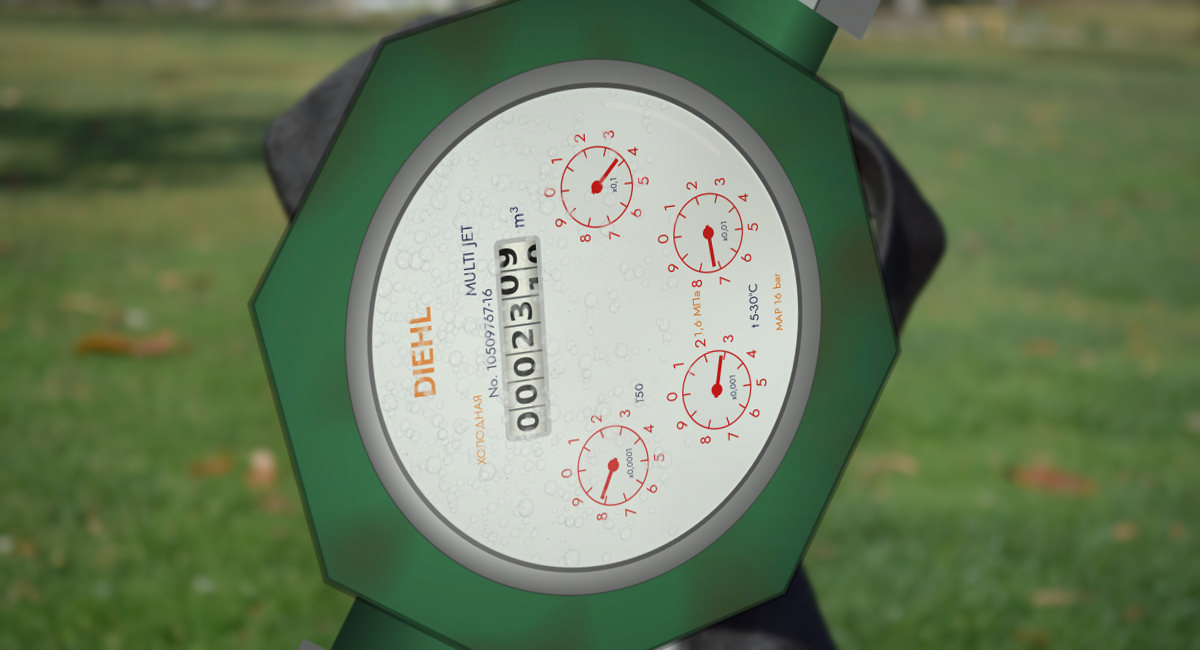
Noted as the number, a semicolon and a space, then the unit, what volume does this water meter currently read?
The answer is 2309.3728; m³
